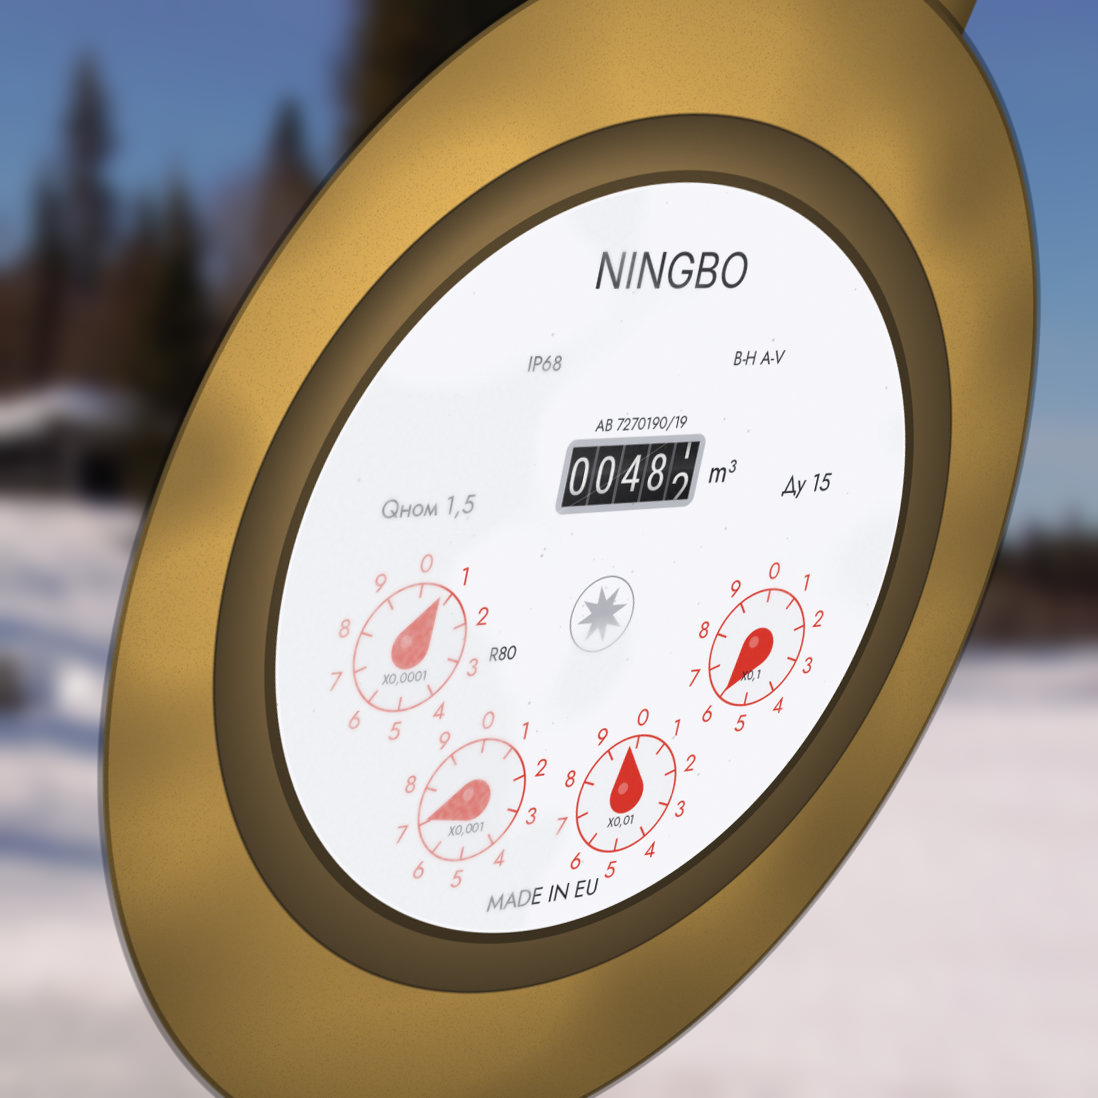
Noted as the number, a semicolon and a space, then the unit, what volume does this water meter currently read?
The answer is 481.5970; m³
